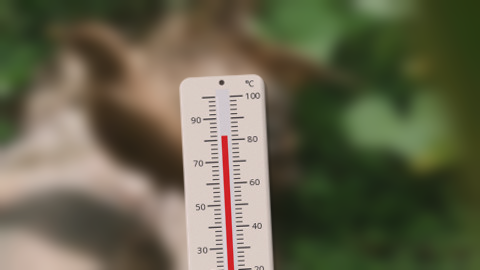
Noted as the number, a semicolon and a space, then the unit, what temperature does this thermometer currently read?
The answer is 82; °C
